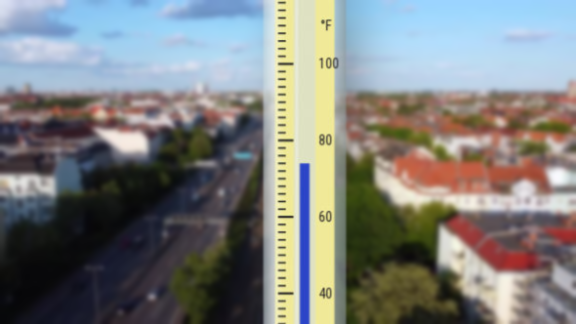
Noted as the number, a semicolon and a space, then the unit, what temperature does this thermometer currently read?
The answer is 74; °F
